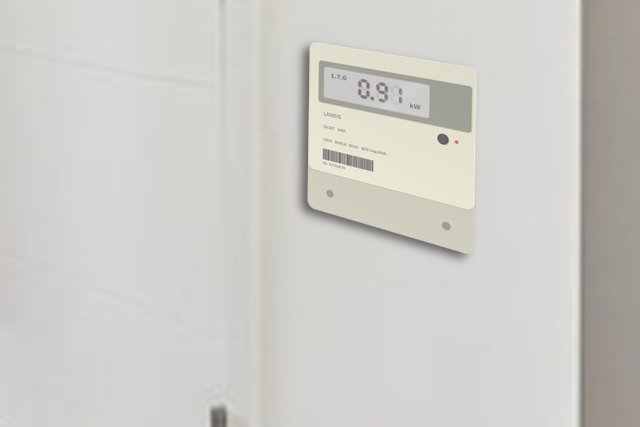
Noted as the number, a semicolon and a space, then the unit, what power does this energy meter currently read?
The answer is 0.91; kW
